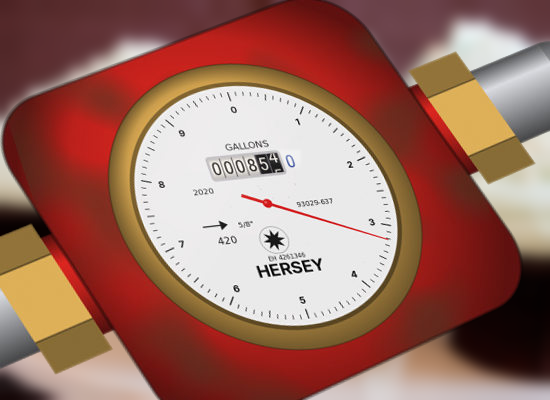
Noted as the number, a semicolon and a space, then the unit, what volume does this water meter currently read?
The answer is 8543.2; gal
